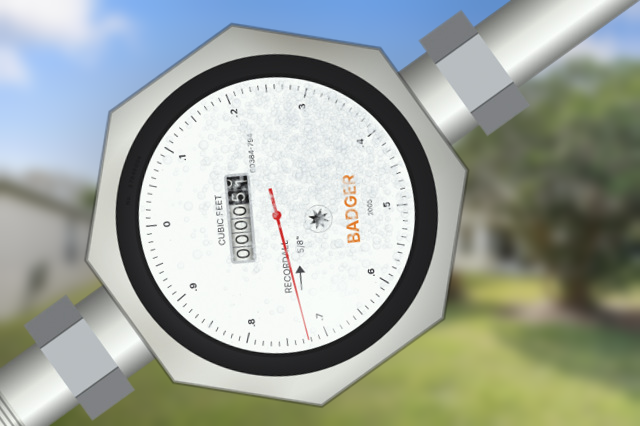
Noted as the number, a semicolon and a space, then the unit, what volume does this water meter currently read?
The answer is 50.72; ft³
